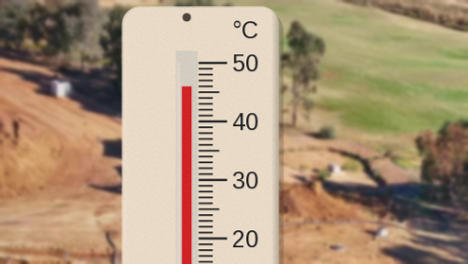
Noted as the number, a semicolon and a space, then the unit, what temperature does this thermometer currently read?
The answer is 46; °C
